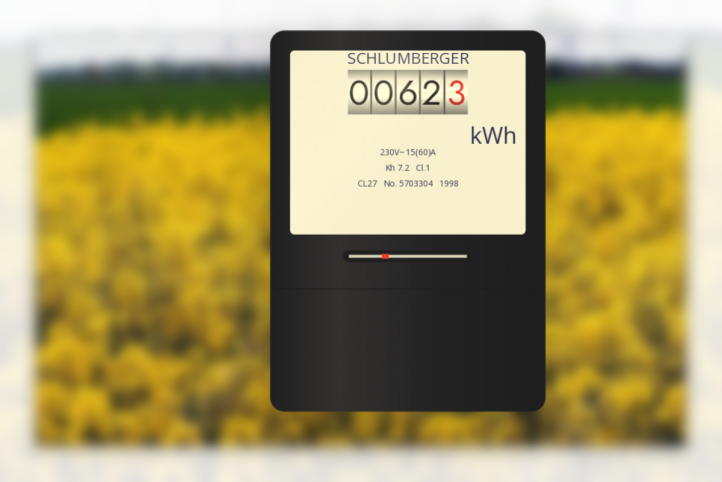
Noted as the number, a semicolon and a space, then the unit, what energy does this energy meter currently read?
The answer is 62.3; kWh
